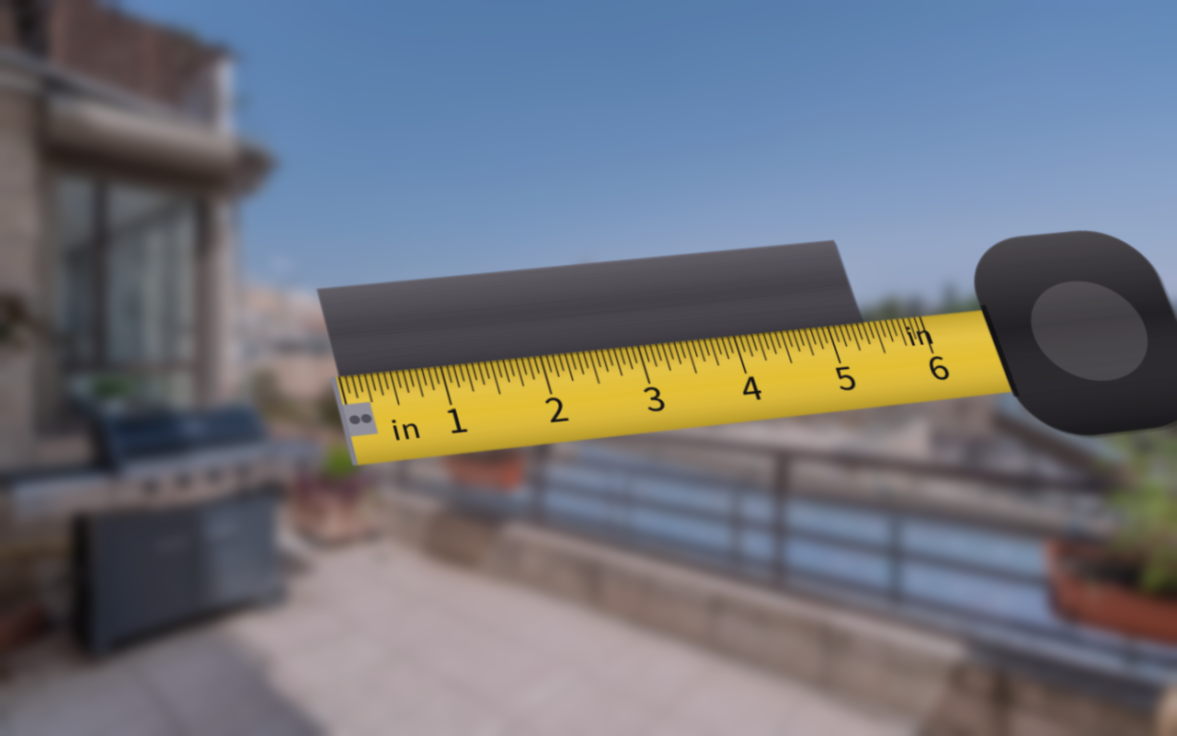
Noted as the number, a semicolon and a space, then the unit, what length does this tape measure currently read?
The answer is 5.375; in
